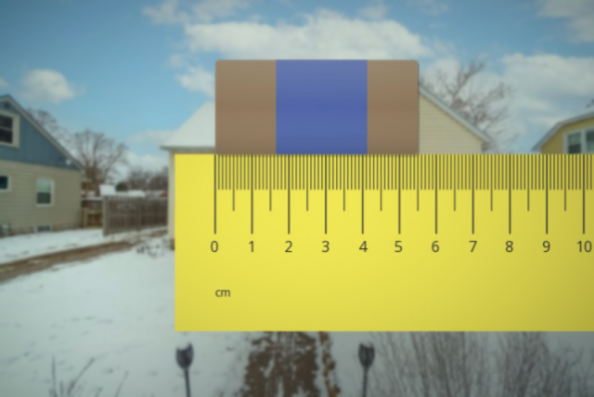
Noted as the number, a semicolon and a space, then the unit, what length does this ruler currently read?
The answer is 5.5; cm
